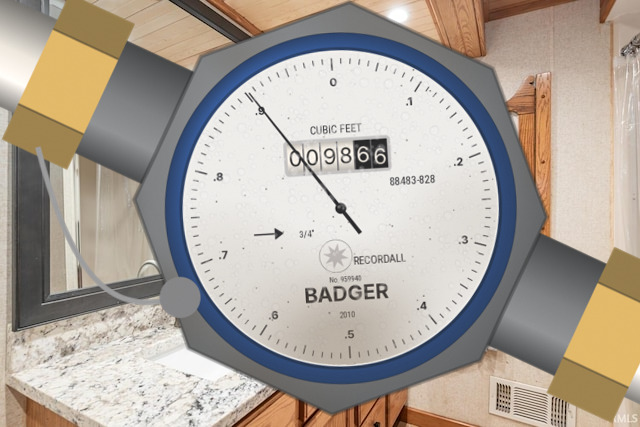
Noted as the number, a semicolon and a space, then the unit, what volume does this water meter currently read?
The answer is 9865.90; ft³
